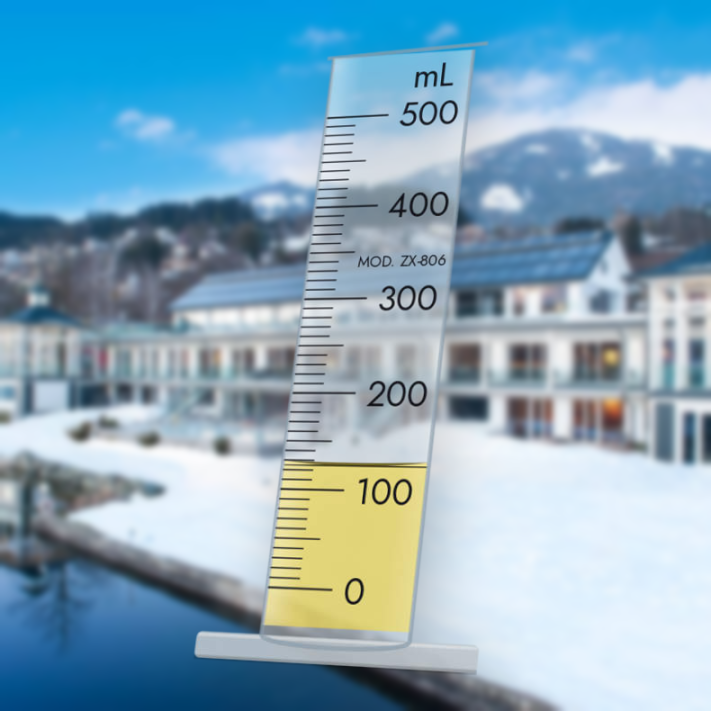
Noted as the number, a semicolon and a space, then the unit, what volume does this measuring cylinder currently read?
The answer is 125; mL
